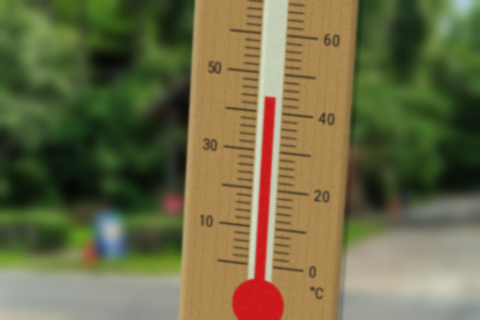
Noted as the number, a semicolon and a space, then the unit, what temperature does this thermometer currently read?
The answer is 44; °C
